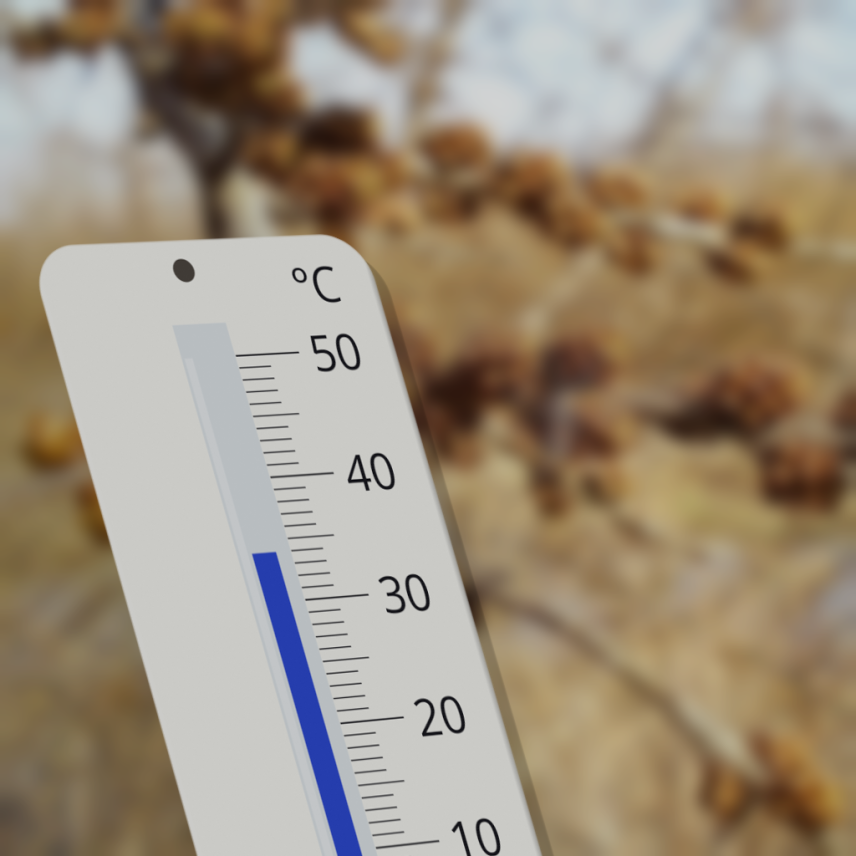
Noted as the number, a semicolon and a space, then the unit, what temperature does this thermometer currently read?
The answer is 34; °C
